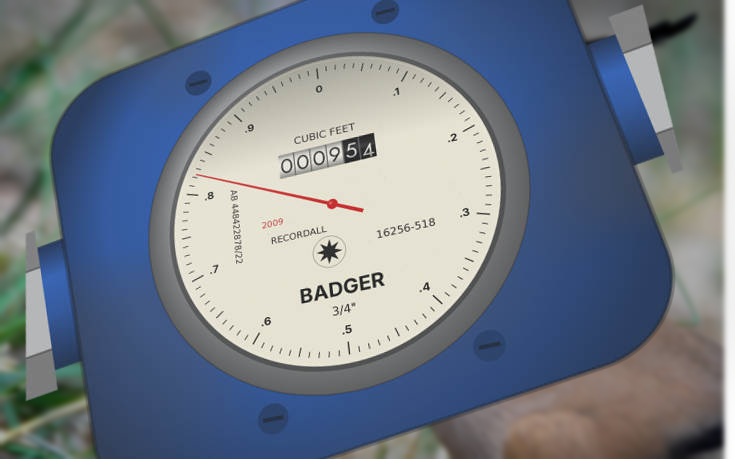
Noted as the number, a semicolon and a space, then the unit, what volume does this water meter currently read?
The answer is 953.82; ft³
